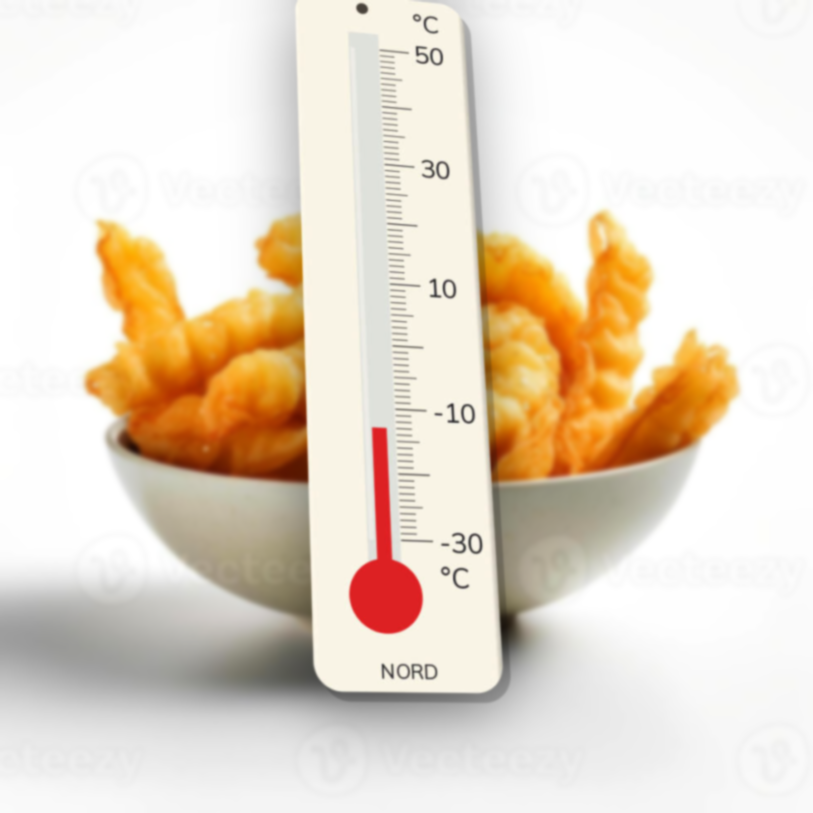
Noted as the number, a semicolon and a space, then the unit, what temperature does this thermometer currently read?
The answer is -13; °C
